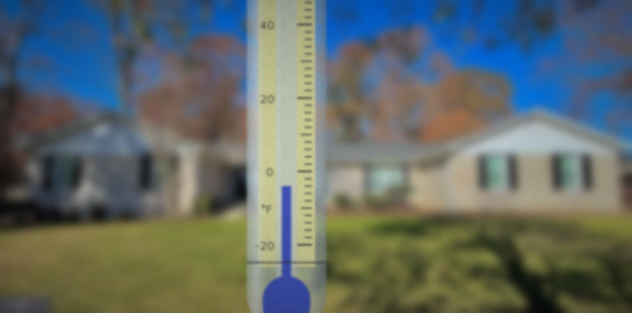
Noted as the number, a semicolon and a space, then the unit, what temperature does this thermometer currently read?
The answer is -4; °F
